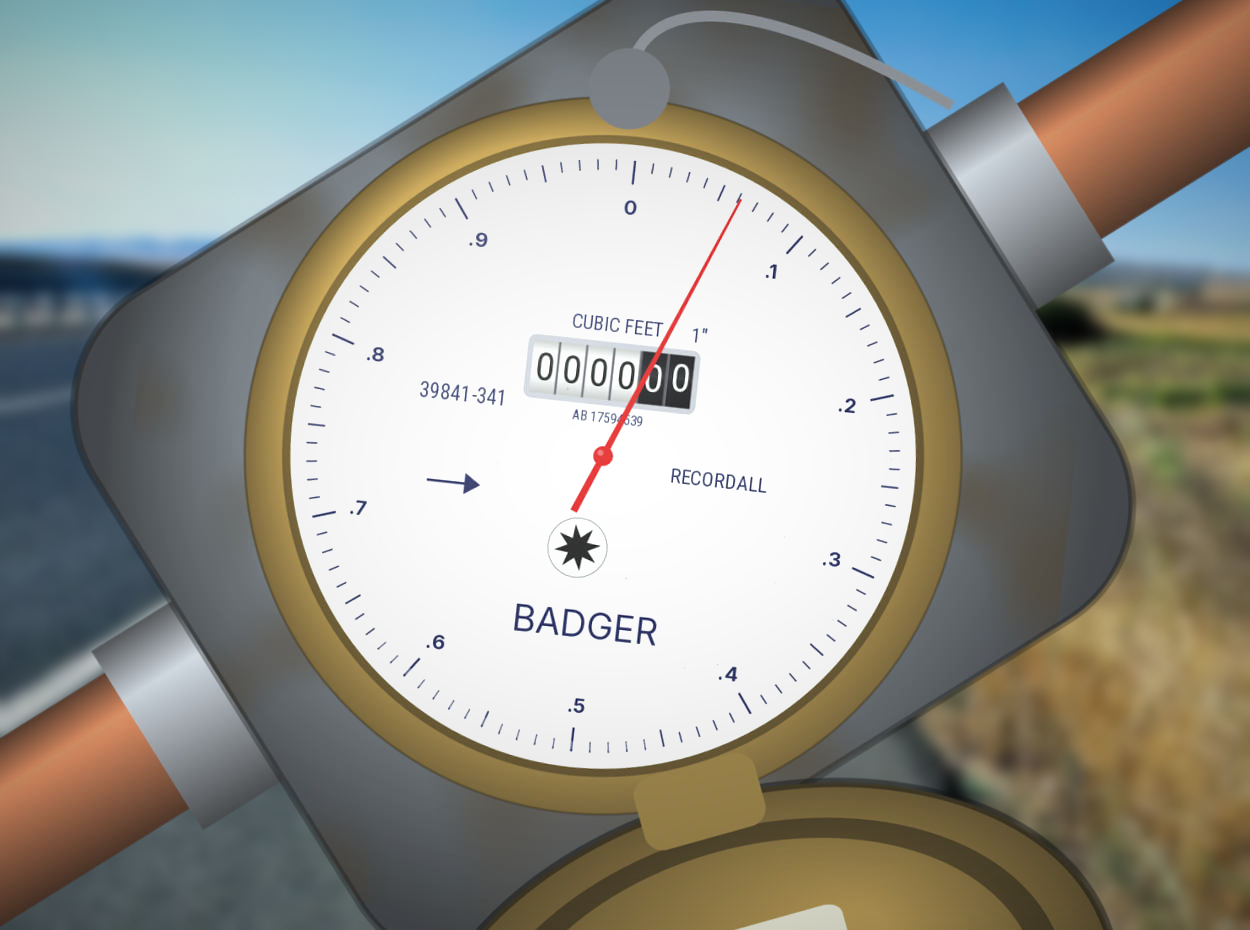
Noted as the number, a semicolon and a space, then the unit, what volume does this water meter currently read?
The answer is 0.06; ft³
